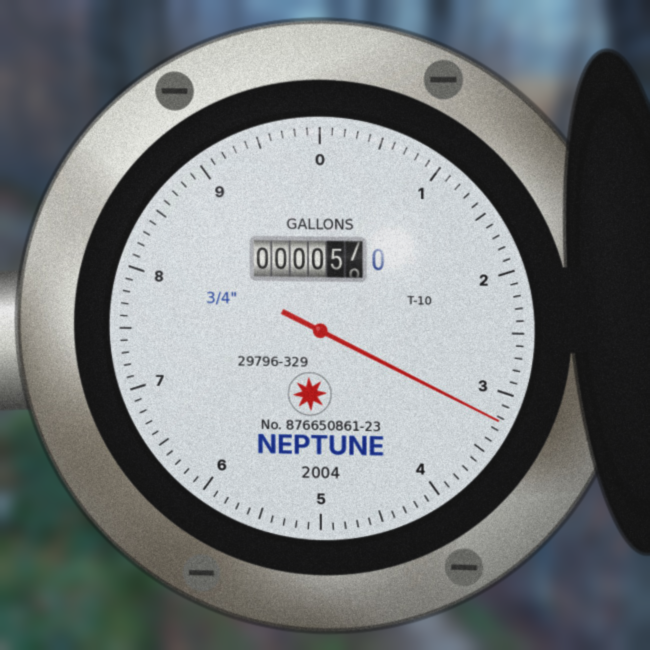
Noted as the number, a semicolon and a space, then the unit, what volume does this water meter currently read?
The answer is 573.2; gal
